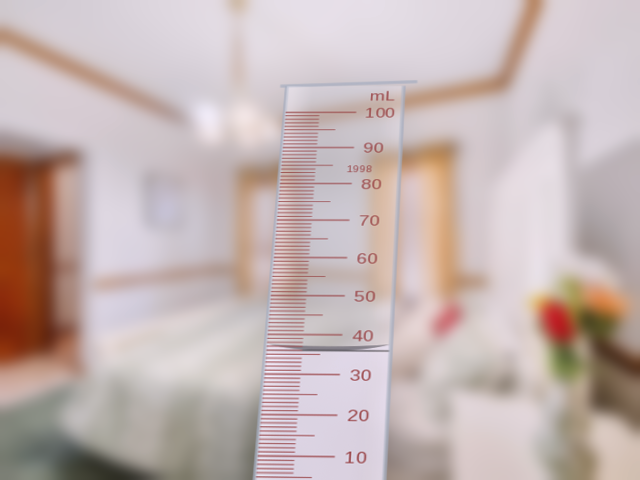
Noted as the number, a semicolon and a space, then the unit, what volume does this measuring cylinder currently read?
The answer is 36; mL
